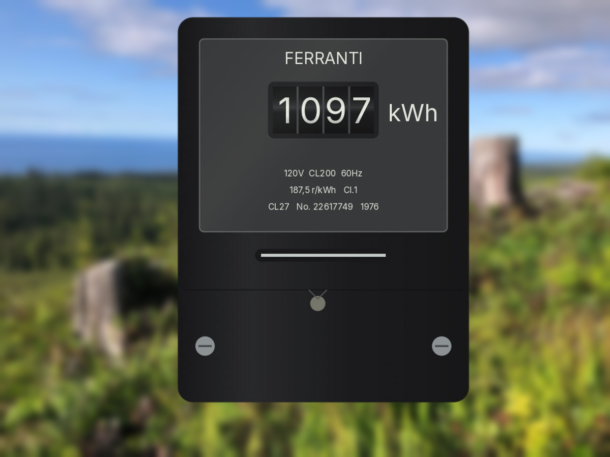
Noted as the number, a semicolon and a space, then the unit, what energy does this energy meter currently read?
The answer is 1097; kWh
